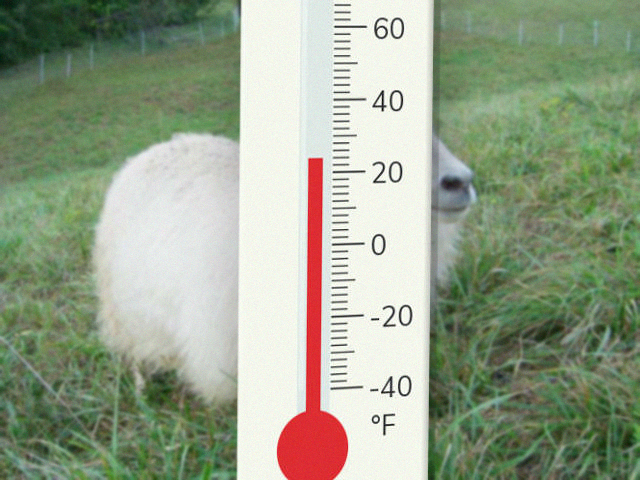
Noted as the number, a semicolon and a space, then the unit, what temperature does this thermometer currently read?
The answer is 24; °F
